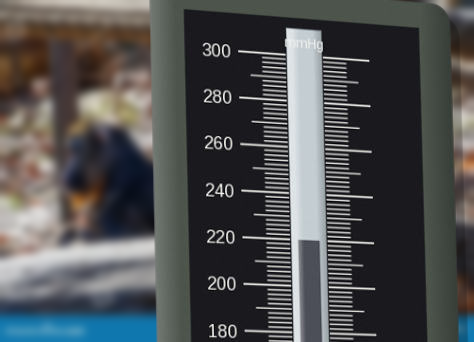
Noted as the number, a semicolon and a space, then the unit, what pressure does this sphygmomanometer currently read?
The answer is 220; mmHg
